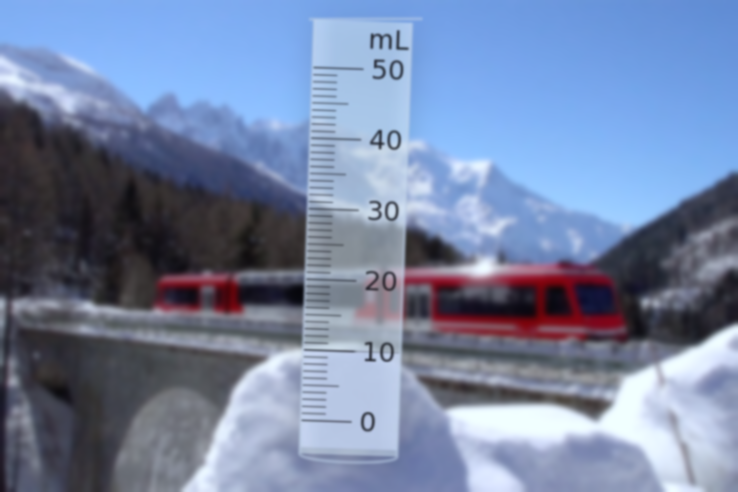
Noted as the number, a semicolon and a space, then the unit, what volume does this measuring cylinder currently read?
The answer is 10; mL
